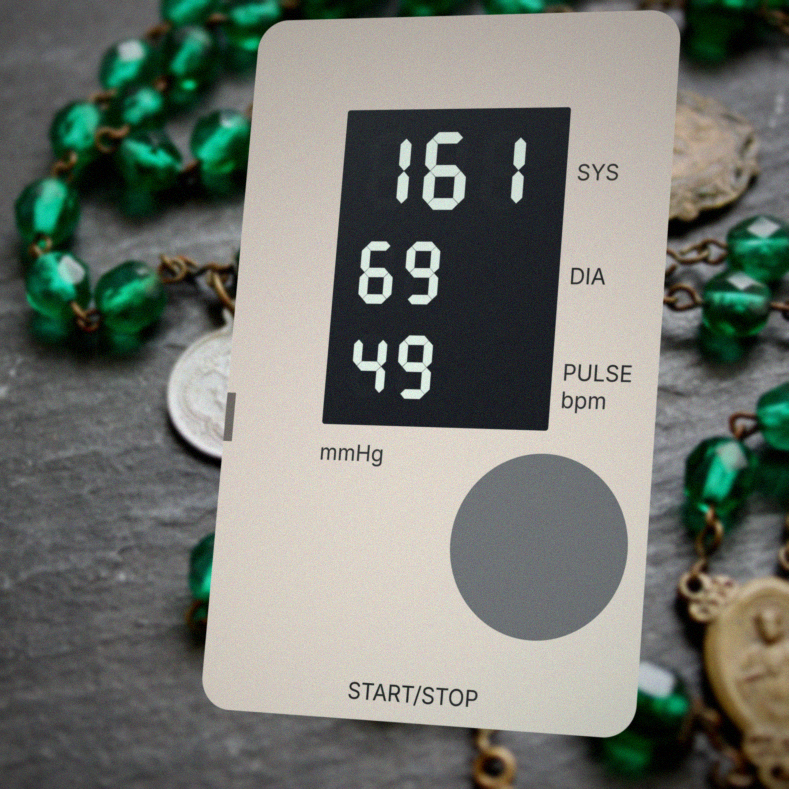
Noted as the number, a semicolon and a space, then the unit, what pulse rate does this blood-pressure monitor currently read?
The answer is 49; bpm
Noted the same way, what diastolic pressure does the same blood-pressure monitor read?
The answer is 69; mmHg
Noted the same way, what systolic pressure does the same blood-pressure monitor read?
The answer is 161; mmHg
